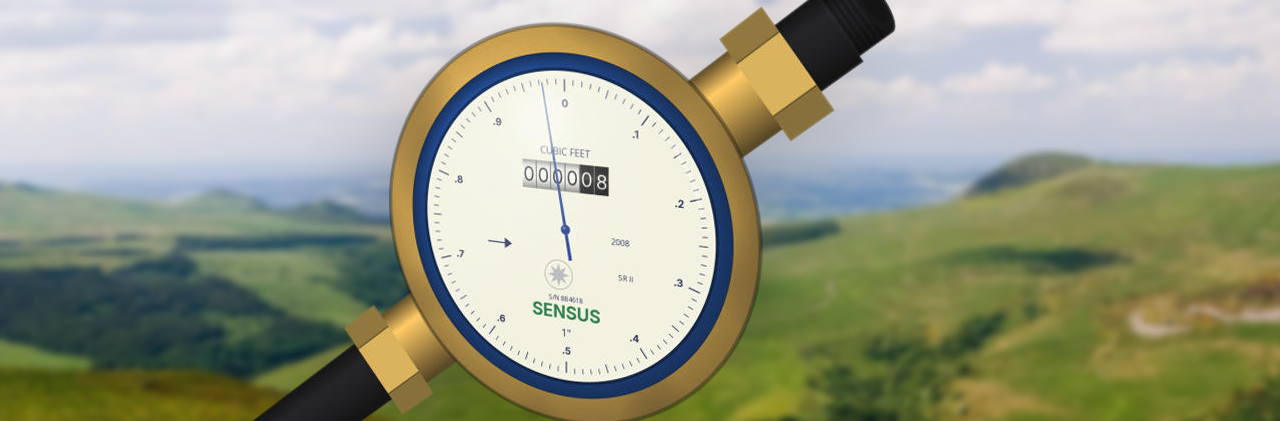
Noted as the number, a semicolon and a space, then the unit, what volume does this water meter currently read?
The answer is 7.97; ft³
